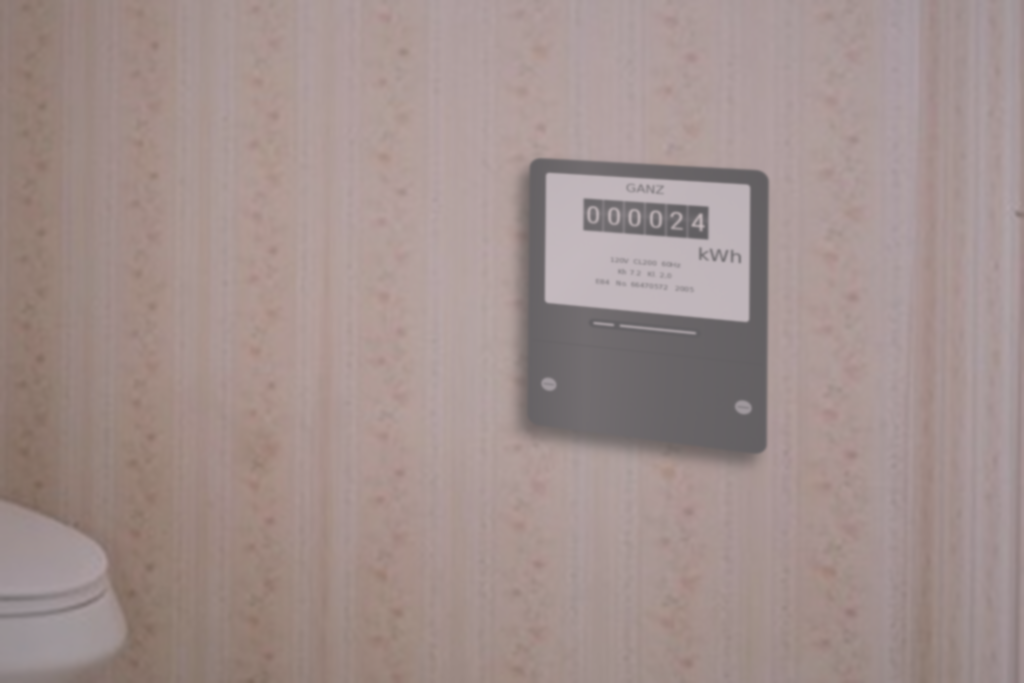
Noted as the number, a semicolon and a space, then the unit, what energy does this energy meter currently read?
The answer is 24; kWh
